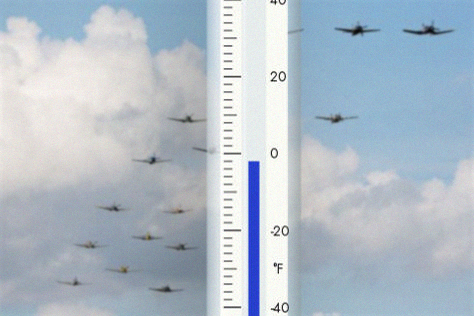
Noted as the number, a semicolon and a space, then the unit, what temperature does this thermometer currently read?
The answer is -2; °F
